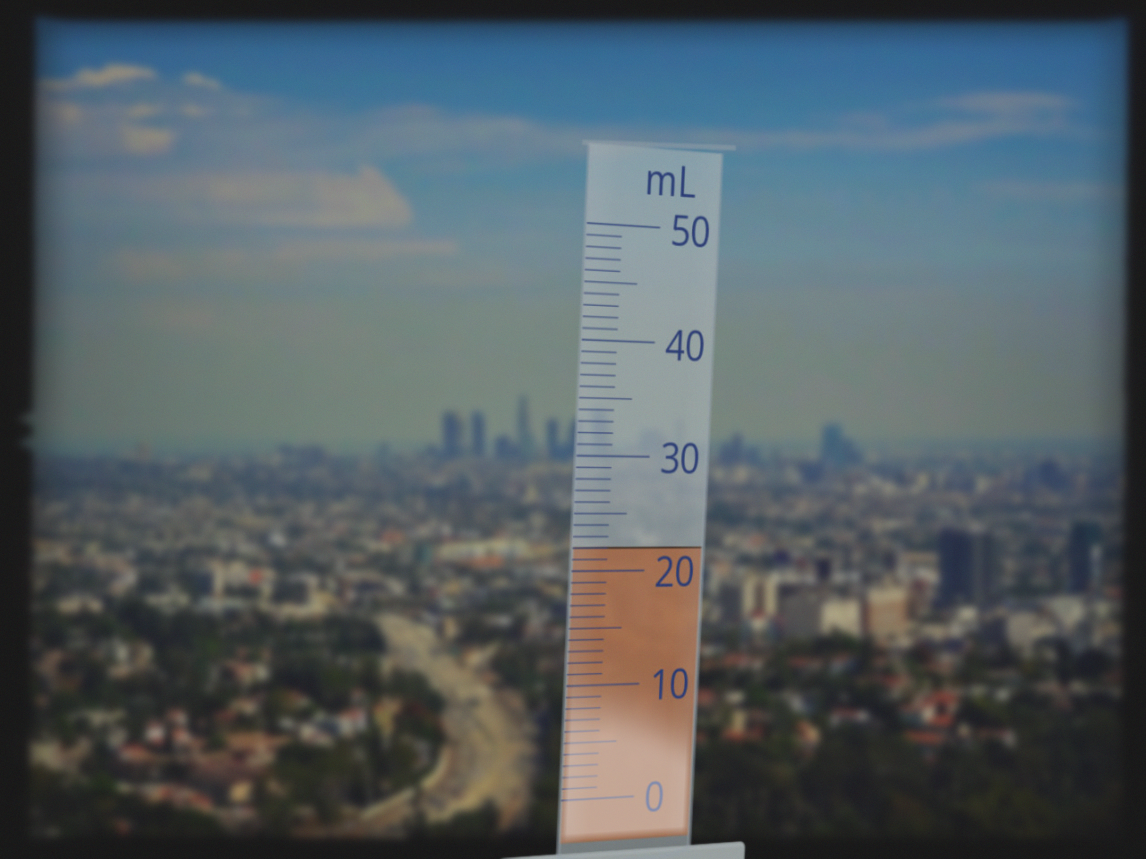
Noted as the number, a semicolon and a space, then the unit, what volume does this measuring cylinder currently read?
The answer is 22; mL
